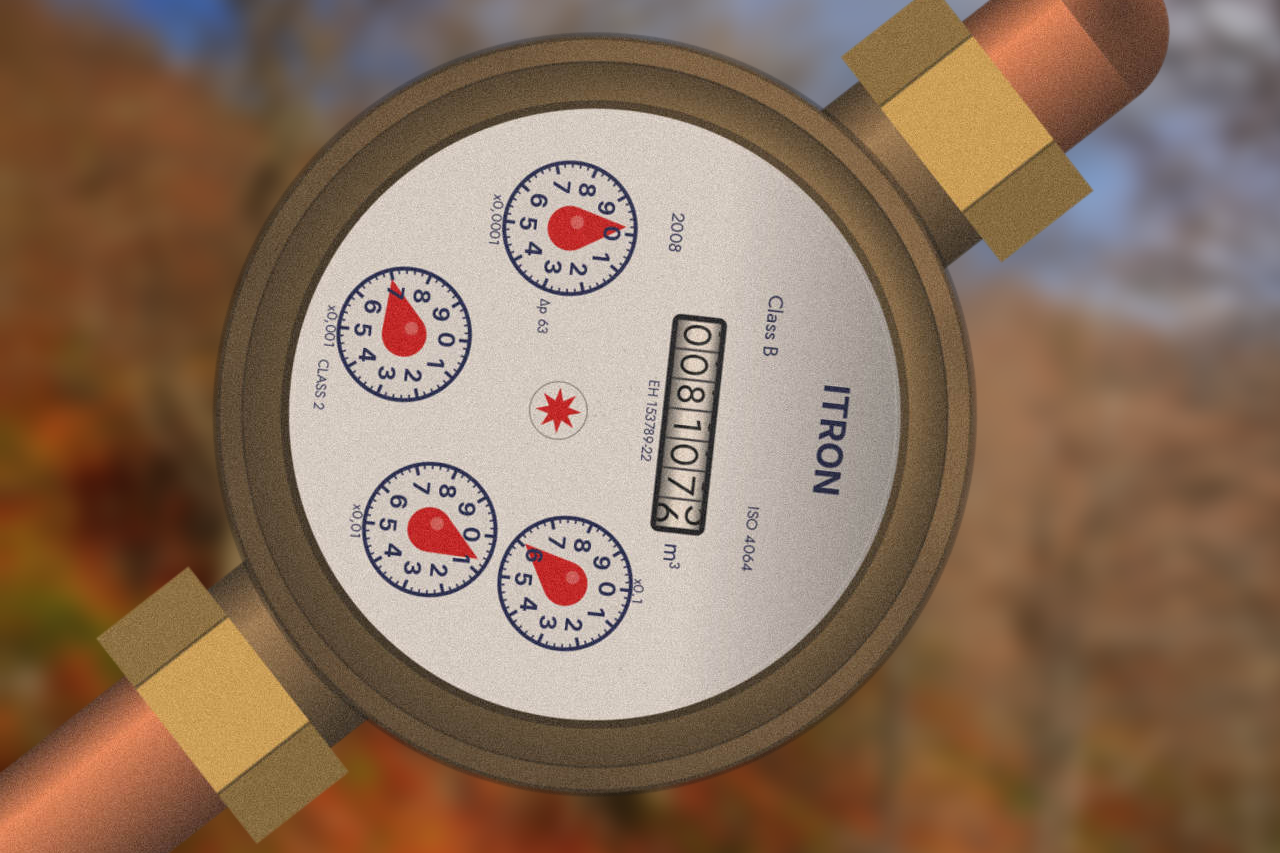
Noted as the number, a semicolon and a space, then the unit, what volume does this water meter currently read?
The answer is 81075.6069; m³
